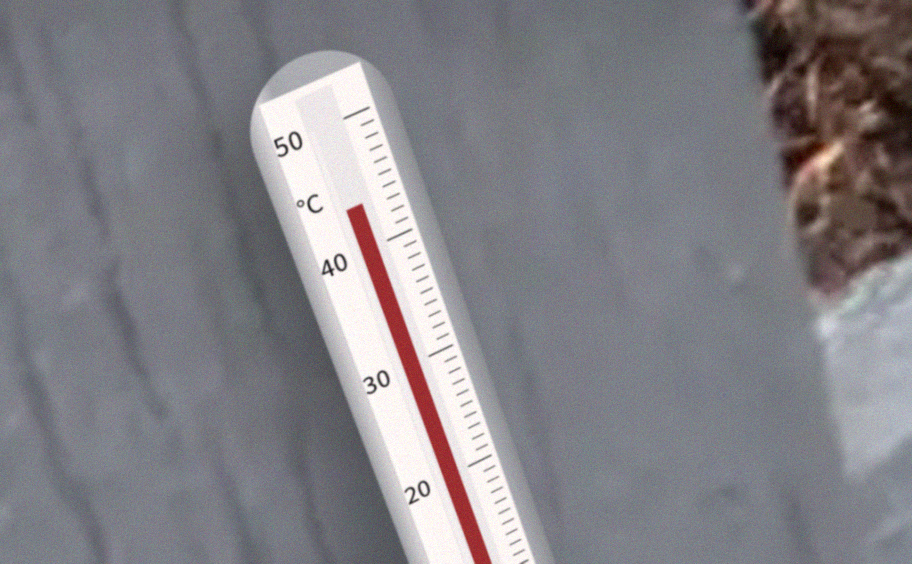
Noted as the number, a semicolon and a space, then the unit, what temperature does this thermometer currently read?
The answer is 43.5; °C
